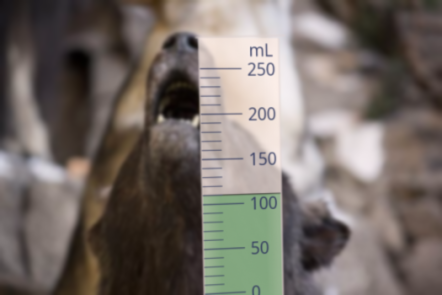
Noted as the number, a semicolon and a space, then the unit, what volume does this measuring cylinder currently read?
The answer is 110; mL
